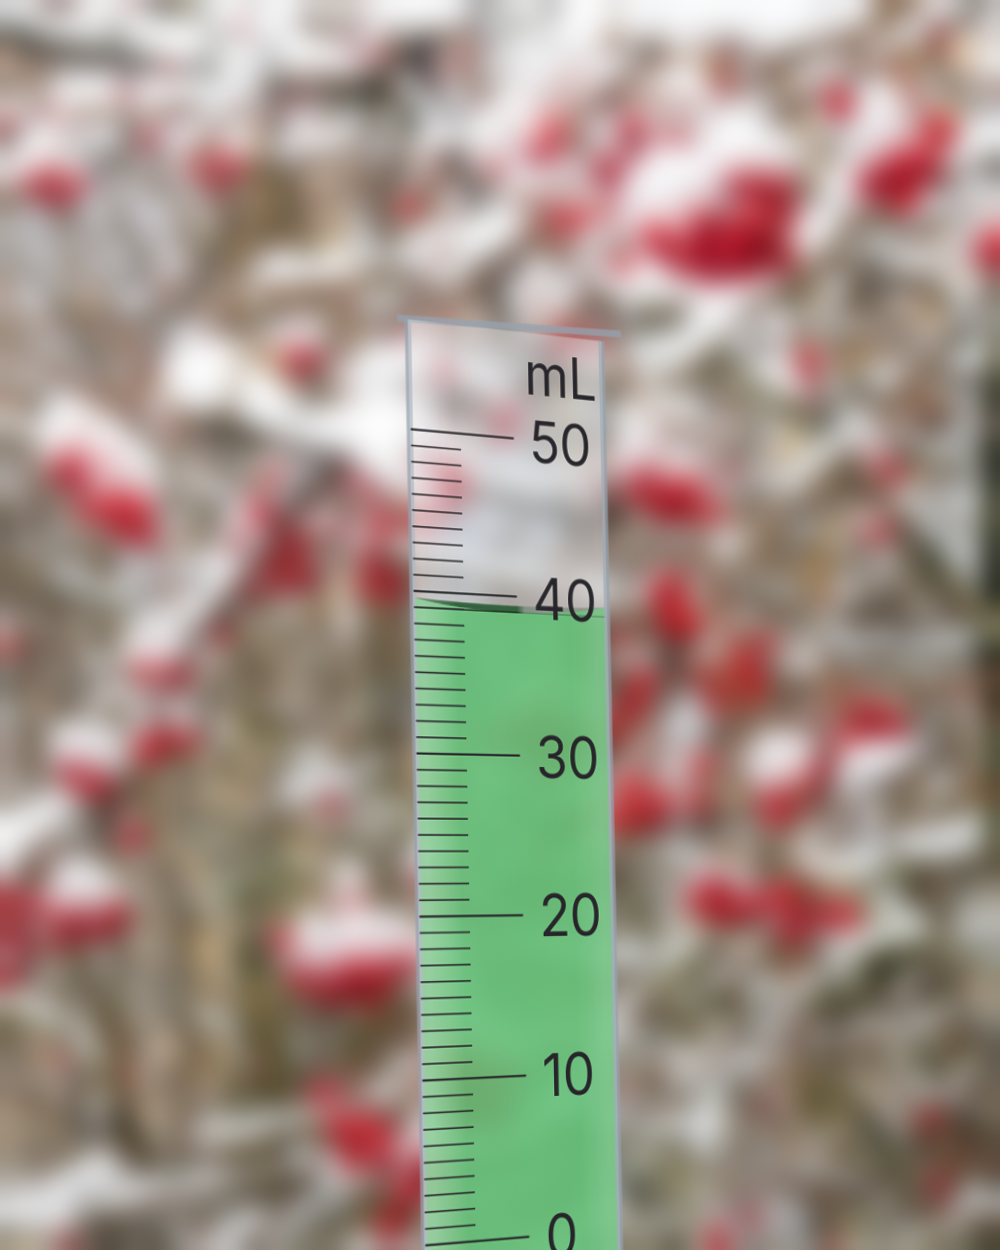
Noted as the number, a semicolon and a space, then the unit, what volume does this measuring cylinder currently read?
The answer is 39; mL
